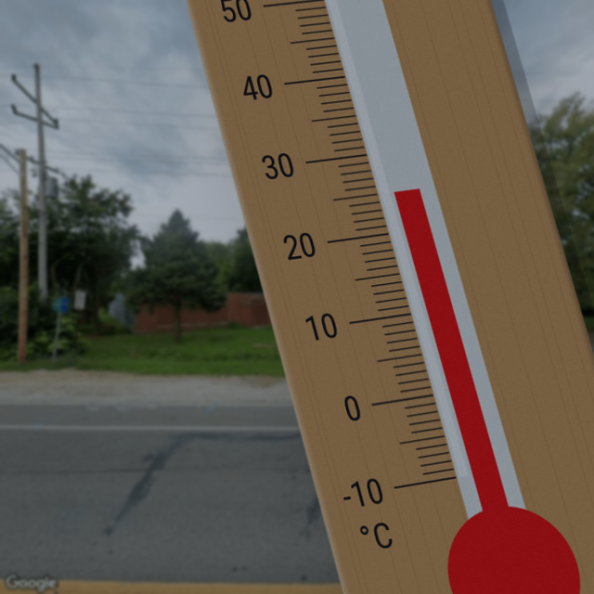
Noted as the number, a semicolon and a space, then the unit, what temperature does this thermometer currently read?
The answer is 25; °C
